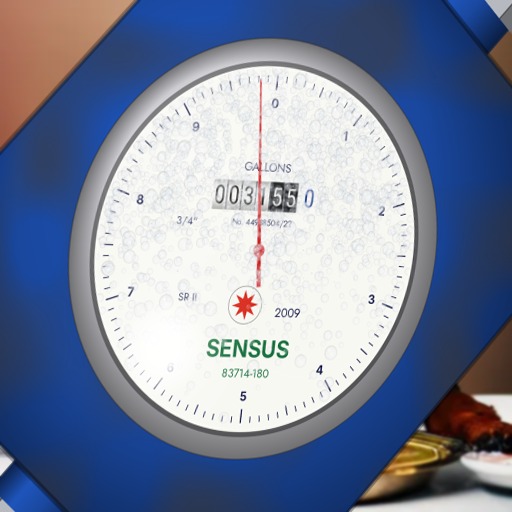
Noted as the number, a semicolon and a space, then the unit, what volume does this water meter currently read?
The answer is 31549.8; gal
